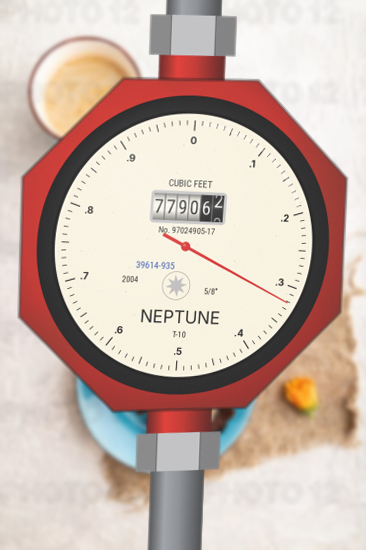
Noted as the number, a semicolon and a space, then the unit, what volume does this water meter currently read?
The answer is 779062.32; ft³
